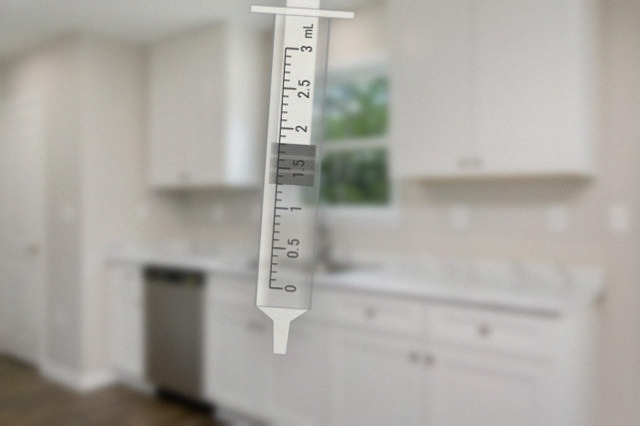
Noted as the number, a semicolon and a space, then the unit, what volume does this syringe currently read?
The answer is 1.3; mL
